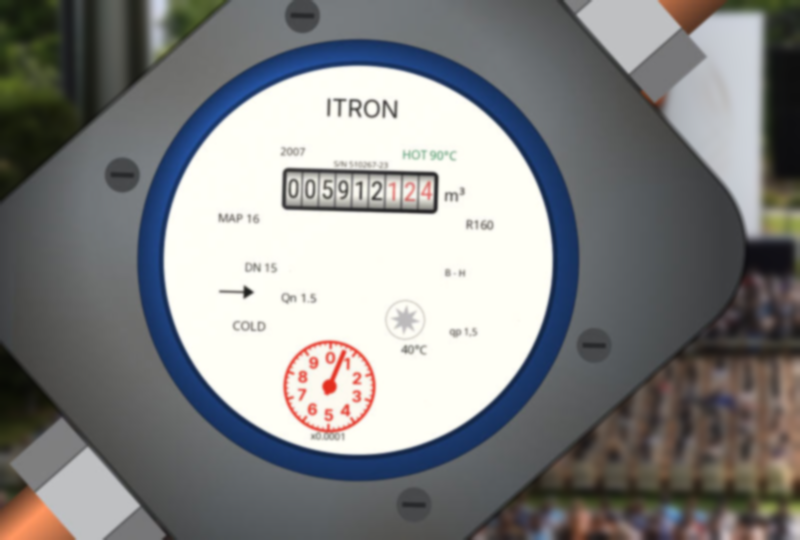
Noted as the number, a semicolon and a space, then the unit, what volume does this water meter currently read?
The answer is 5912.1240; m³
